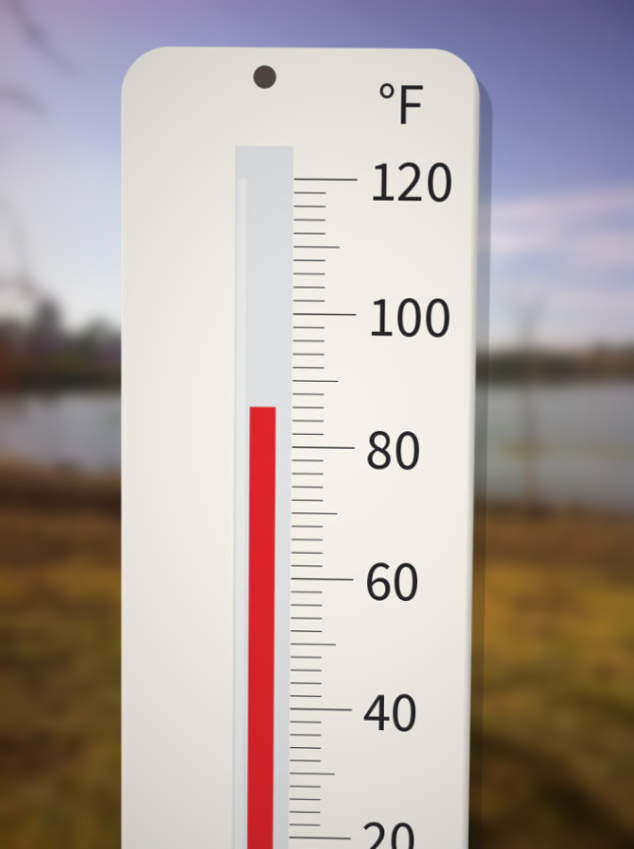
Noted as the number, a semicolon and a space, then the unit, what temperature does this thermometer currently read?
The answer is 86; °F
